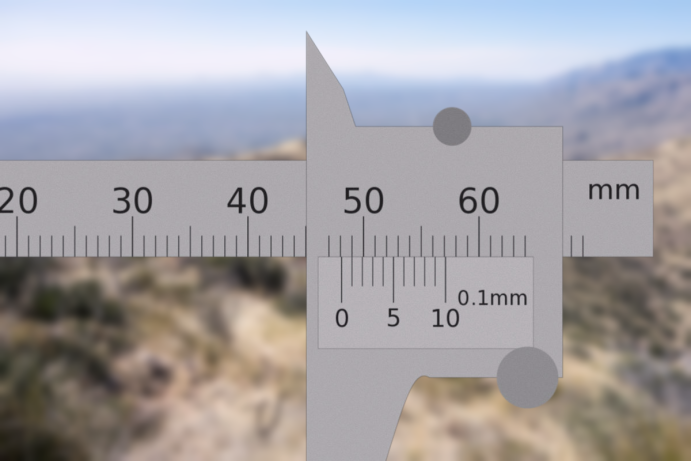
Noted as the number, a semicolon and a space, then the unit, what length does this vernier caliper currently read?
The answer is 48.1; mm
